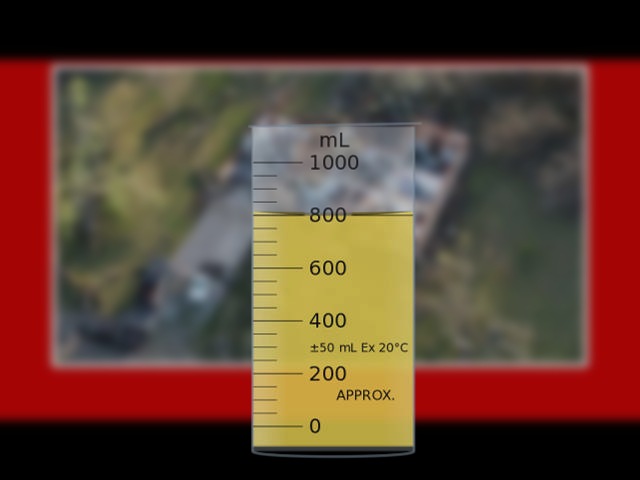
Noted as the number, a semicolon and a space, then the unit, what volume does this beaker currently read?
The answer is 800; mL
